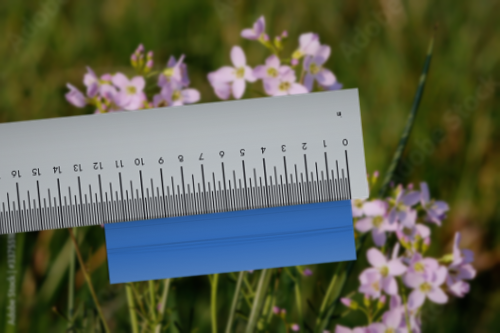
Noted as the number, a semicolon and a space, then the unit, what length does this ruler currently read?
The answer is 12; in
